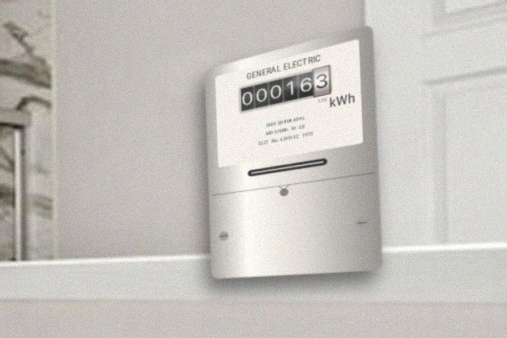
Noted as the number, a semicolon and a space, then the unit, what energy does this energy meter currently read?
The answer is 16.3; kWh
